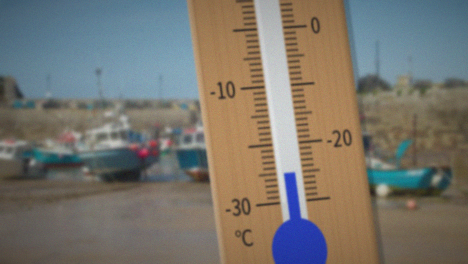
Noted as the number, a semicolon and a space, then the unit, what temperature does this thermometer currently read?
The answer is -25; °C
